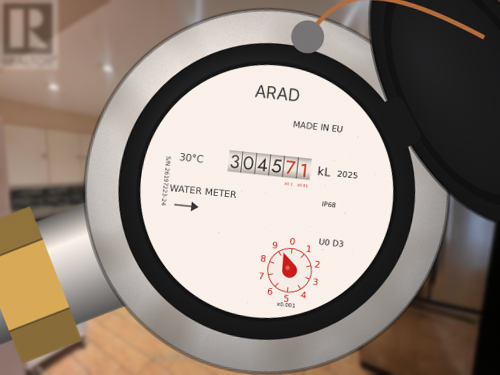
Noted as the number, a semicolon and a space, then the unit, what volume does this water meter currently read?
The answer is 3045.709; kL
